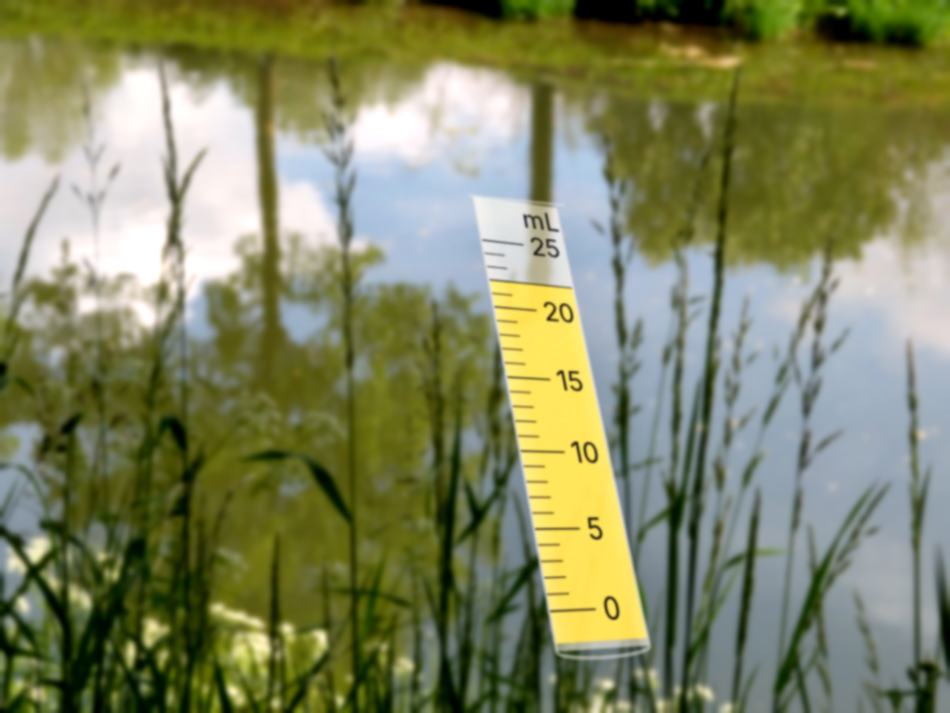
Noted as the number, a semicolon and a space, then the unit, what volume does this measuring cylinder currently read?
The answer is 22; mL
